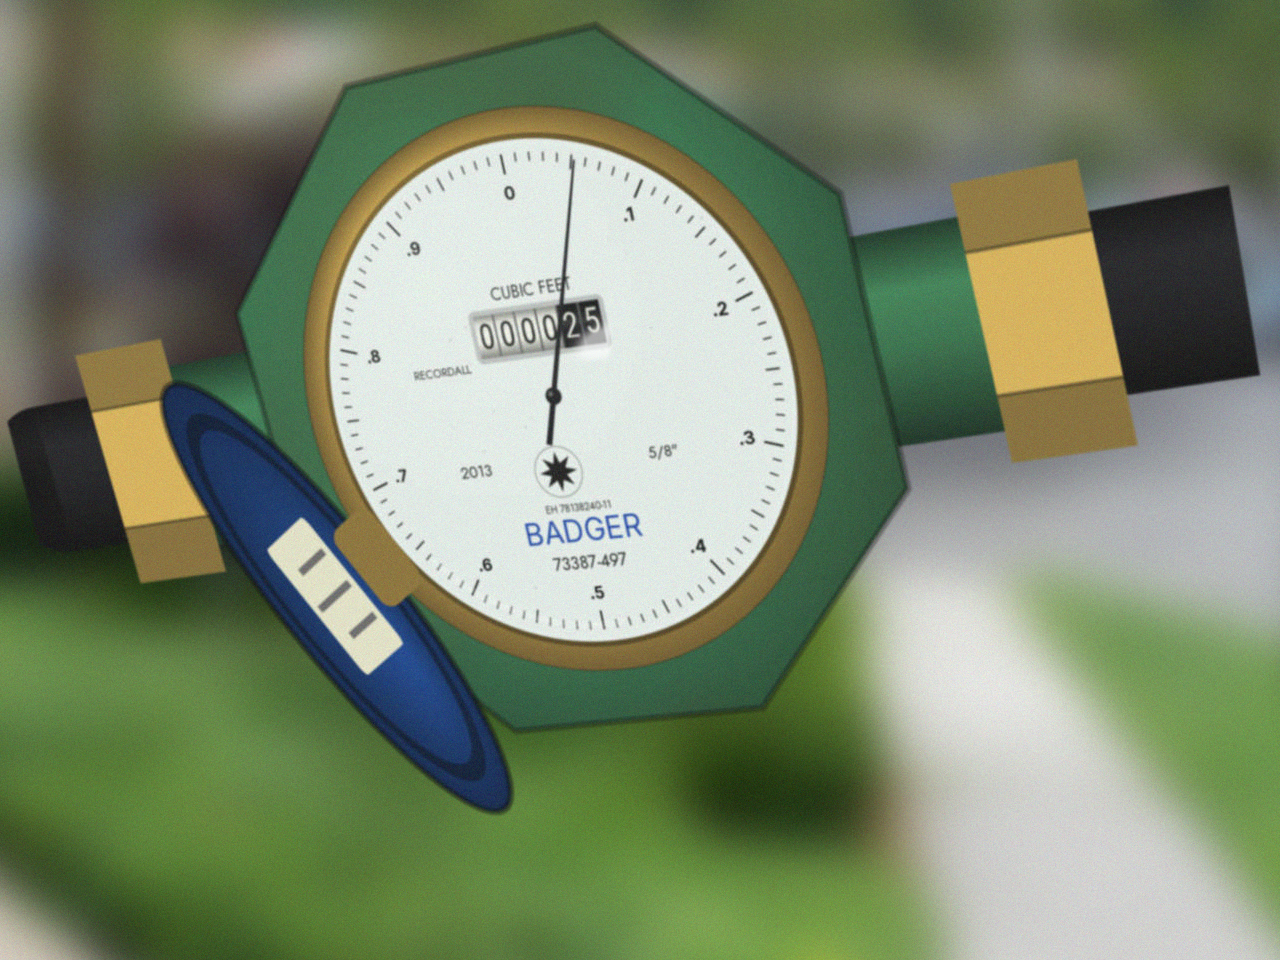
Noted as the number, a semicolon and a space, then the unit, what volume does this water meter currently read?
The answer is 25.05; ft³
